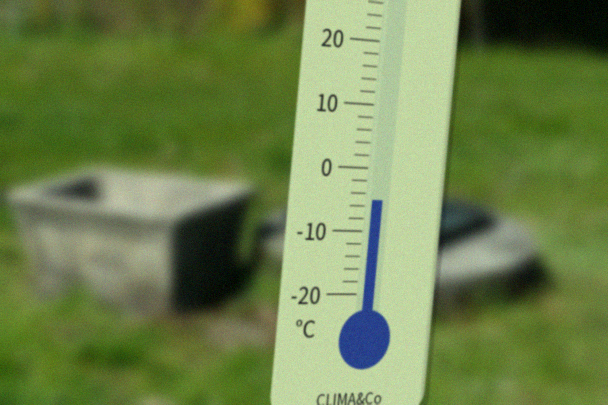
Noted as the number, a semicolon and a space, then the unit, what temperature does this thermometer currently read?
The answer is -5; °C
